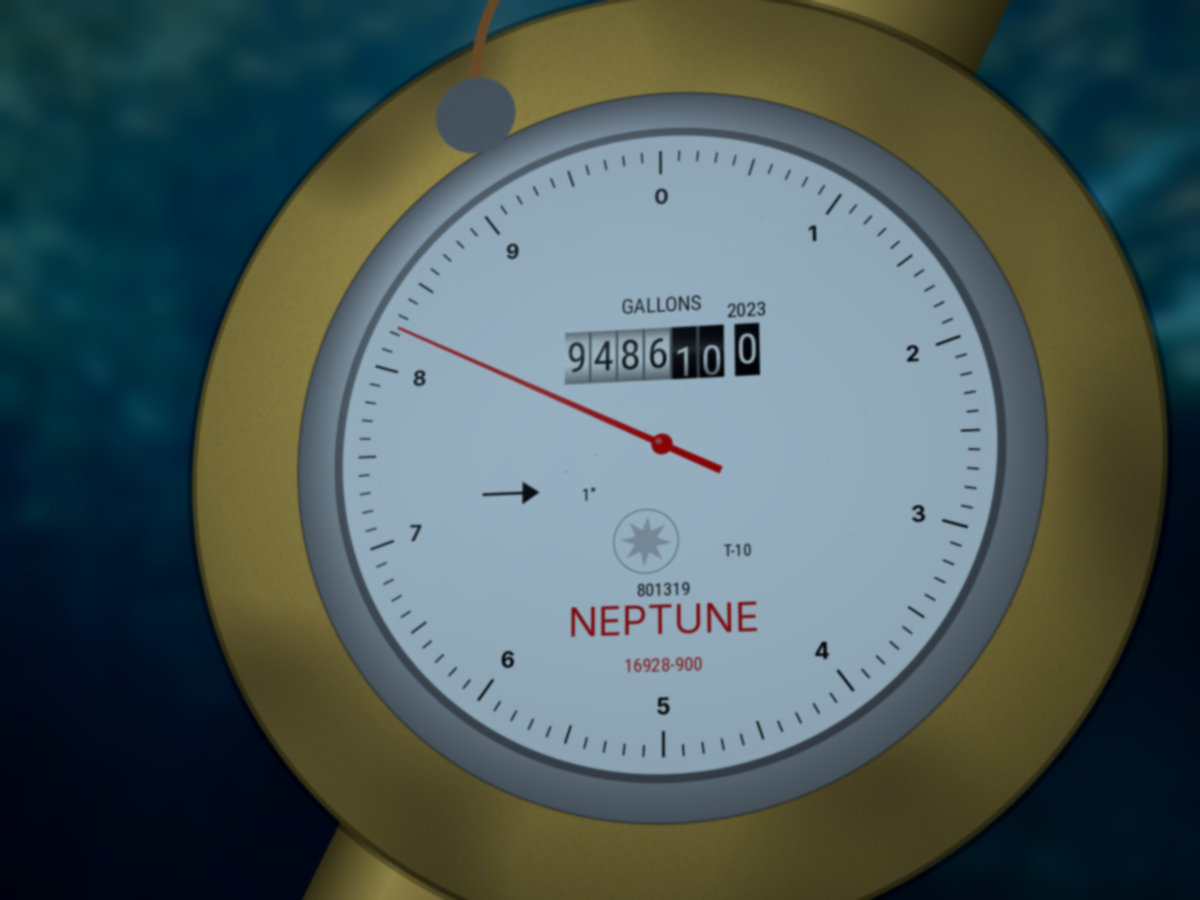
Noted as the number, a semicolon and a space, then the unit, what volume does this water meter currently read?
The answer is 9486098.2; gal
